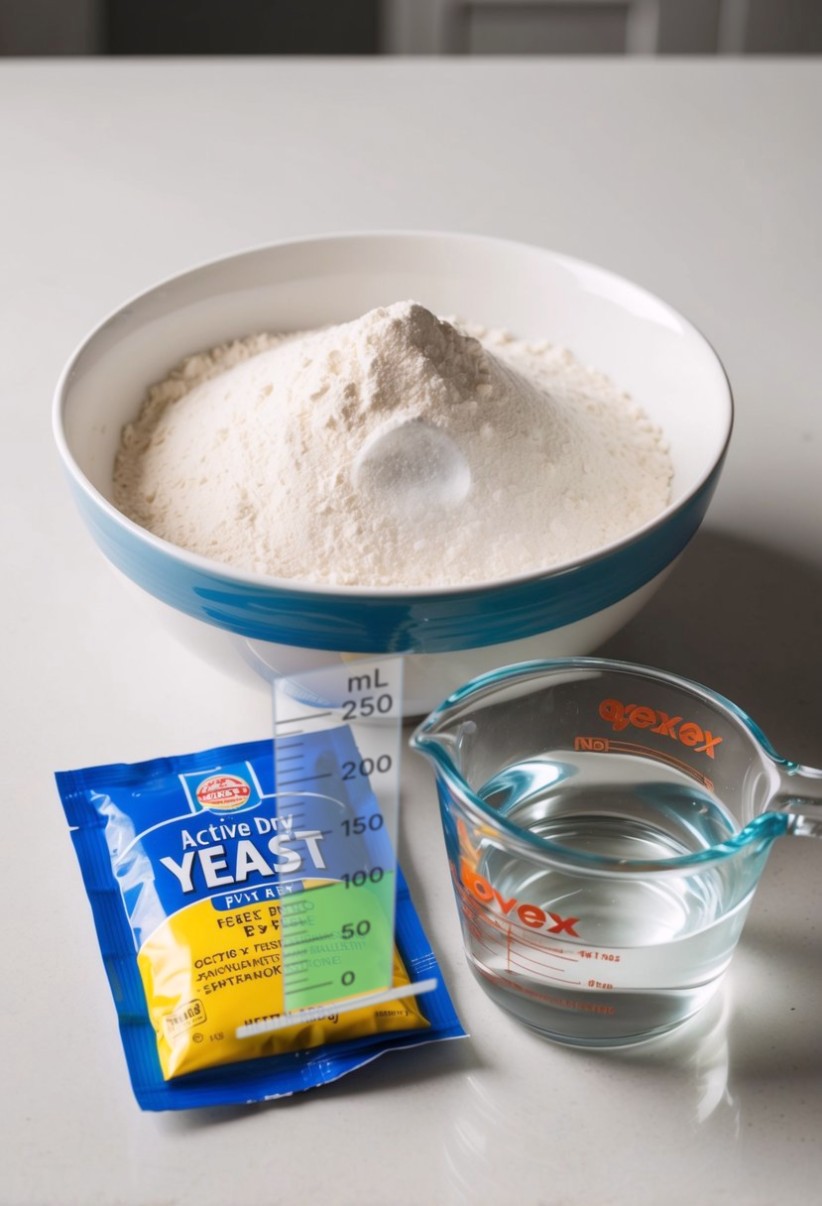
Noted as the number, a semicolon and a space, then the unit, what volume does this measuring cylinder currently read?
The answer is 100; mL
